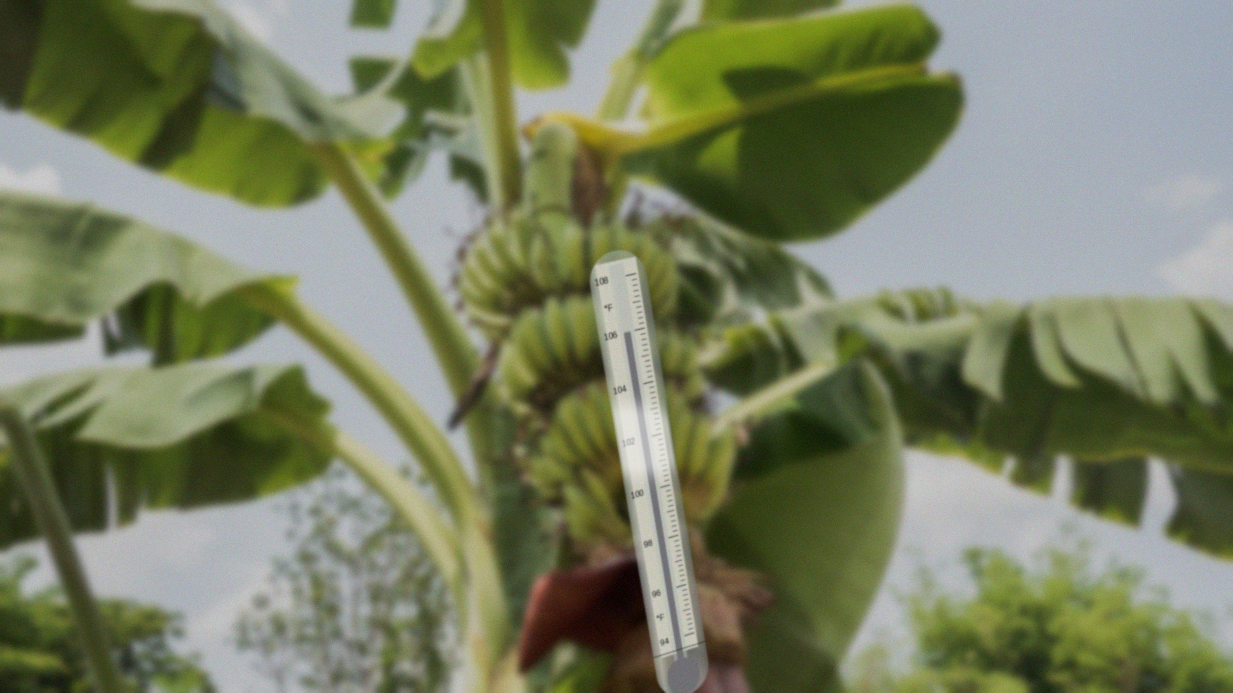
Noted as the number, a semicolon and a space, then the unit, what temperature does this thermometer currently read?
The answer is 106; °F
